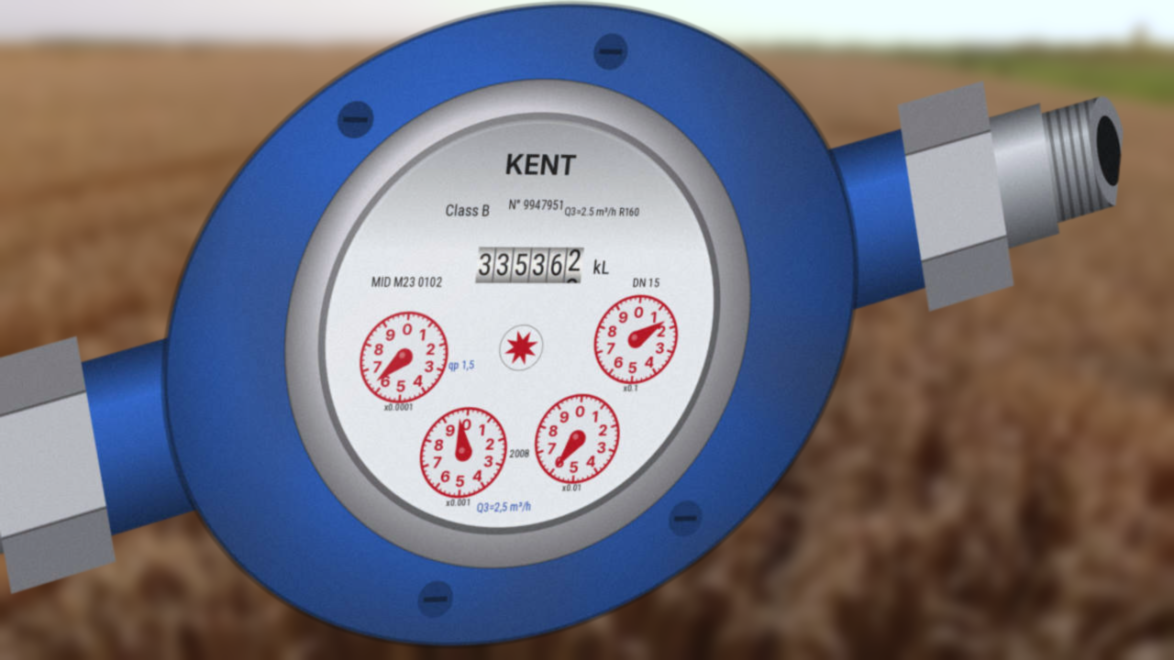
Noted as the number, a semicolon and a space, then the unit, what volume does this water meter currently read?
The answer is 335362.1596; kL
